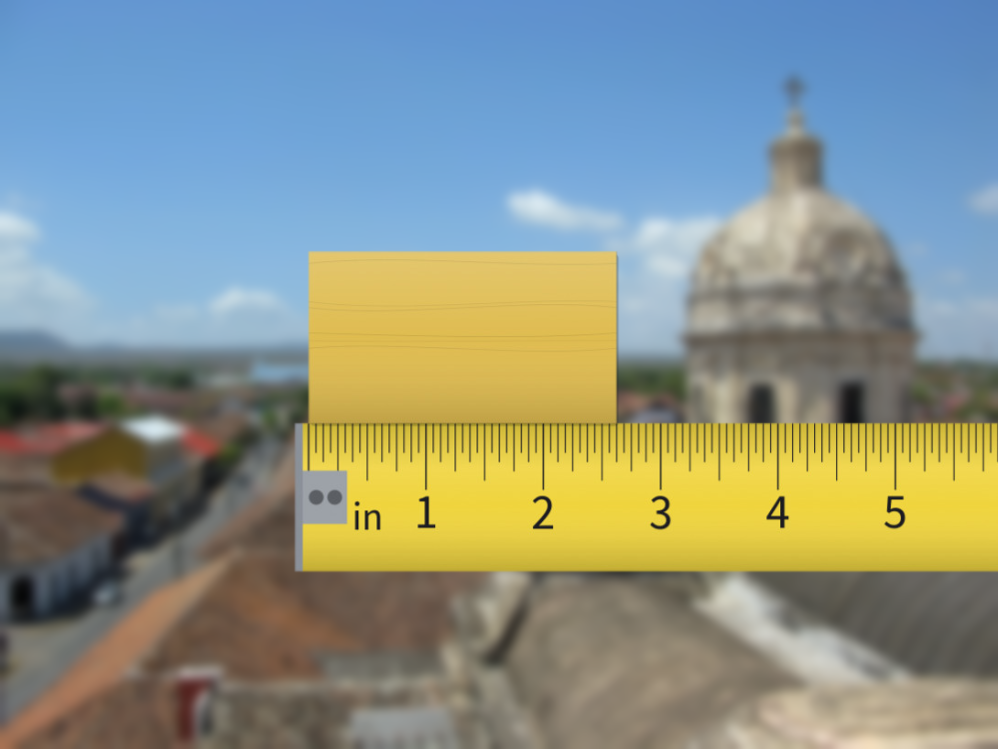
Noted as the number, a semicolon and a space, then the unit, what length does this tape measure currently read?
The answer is 2.625; in
